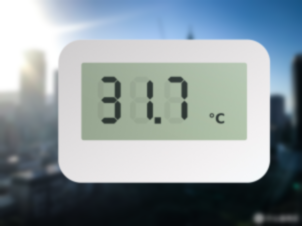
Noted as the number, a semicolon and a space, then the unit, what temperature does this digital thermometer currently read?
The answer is 31.7; °C
